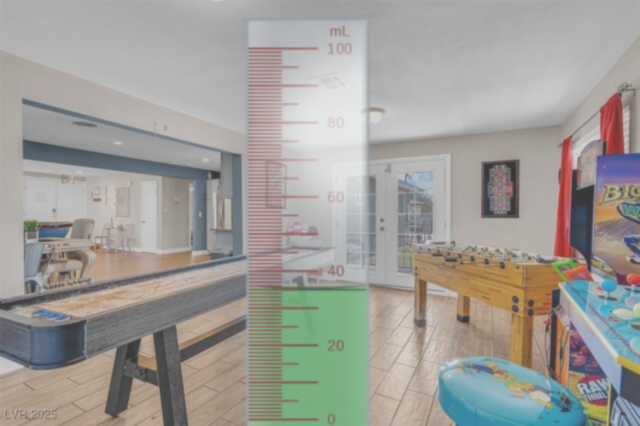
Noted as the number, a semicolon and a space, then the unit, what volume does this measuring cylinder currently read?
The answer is 35; mL
